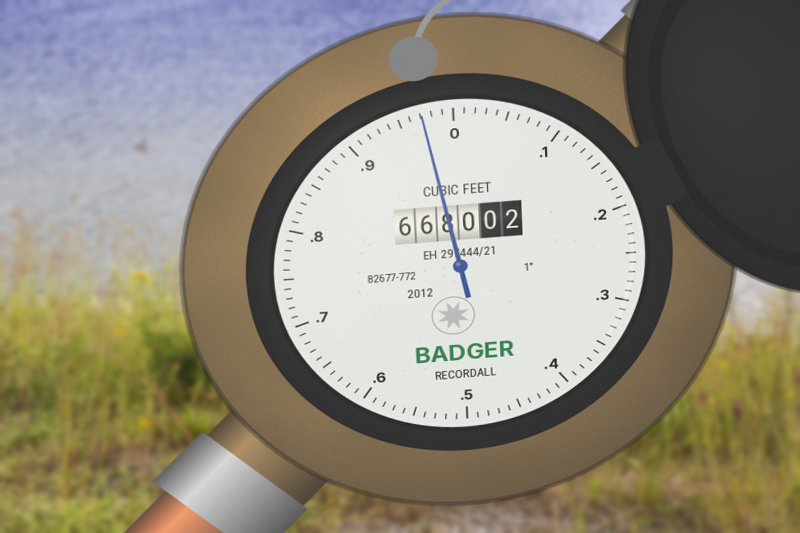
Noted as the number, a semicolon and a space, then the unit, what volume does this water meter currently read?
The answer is 668001.97; ft³
